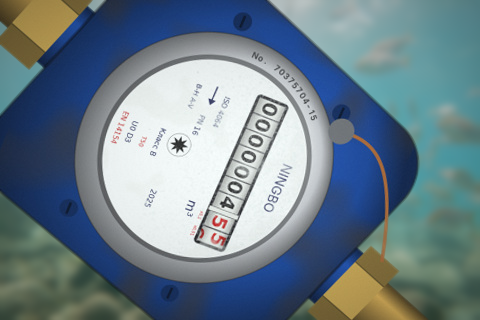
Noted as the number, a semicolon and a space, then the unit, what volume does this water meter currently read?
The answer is 4.55; m³
